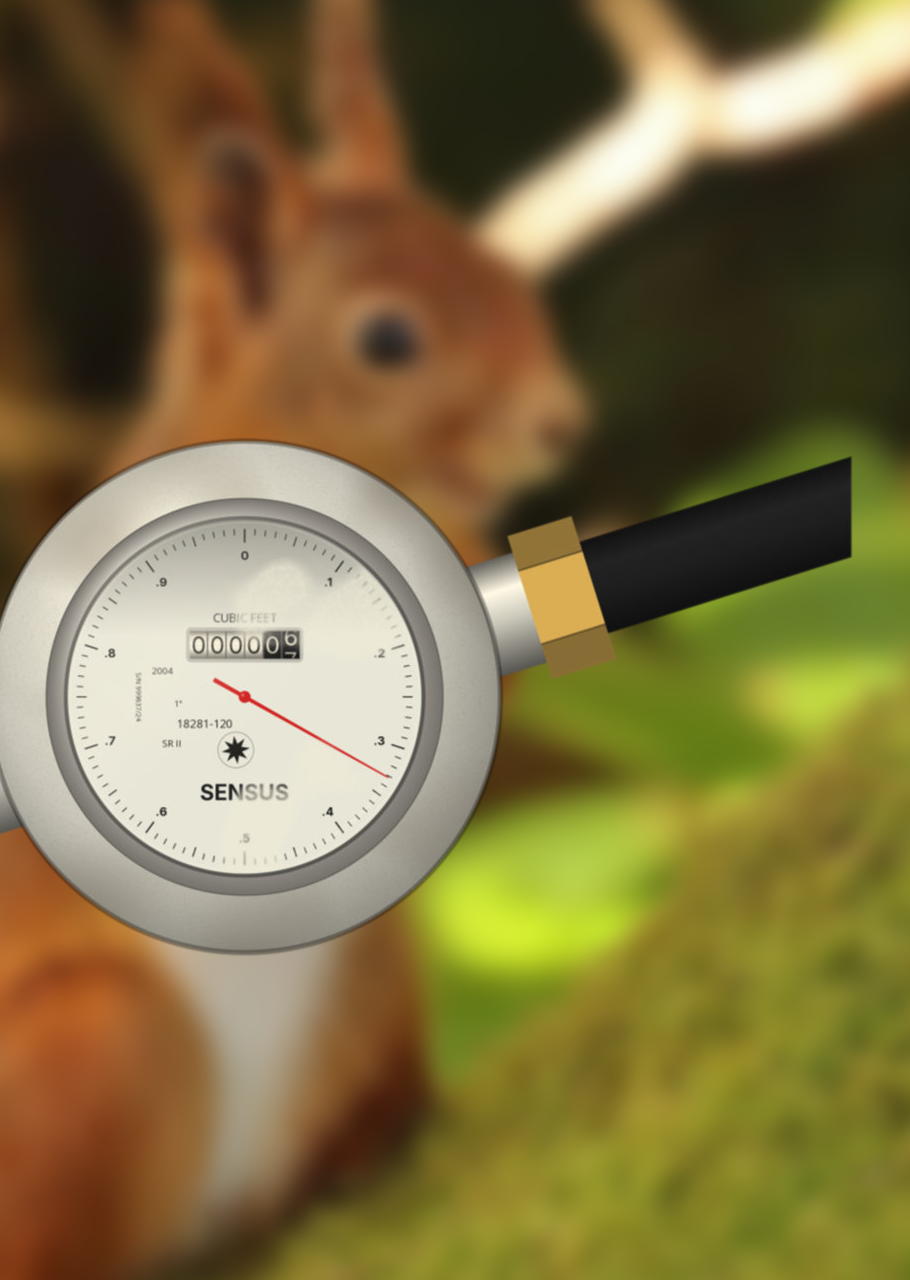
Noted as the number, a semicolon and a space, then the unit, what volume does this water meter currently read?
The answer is 6.33; ft³
